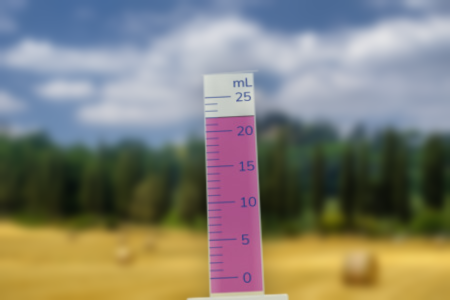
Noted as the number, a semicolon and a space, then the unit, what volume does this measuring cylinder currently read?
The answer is 22; mL
